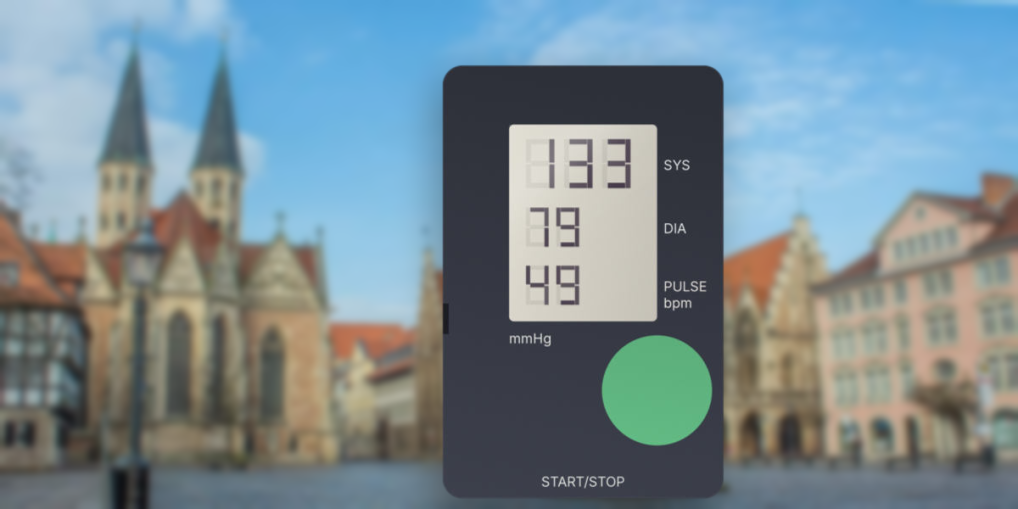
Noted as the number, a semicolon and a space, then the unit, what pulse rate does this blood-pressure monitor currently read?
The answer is 49; bpm
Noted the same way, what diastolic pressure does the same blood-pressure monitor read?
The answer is 79; mmHg
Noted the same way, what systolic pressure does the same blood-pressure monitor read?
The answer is 133; mmHg
